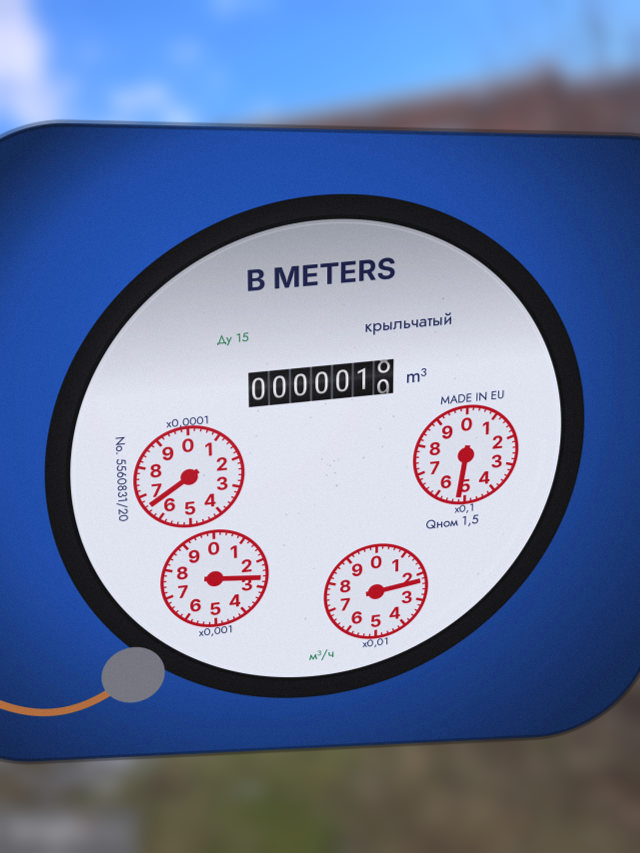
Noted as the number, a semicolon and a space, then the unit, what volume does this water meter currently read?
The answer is 18.5226; m³
